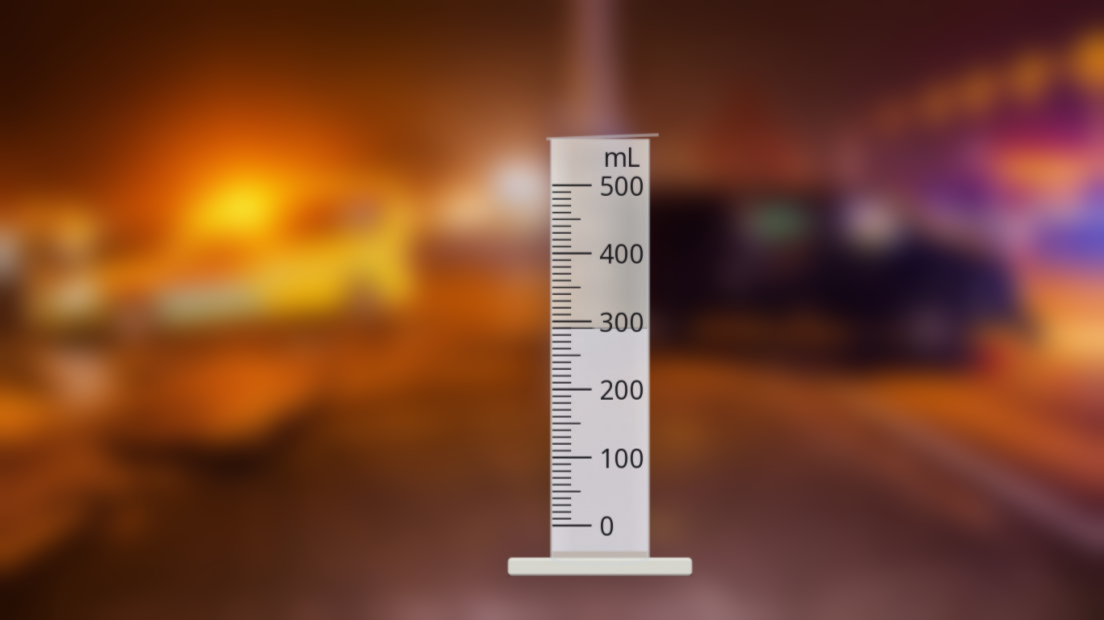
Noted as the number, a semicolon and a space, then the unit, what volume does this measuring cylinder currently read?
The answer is 290; mL
